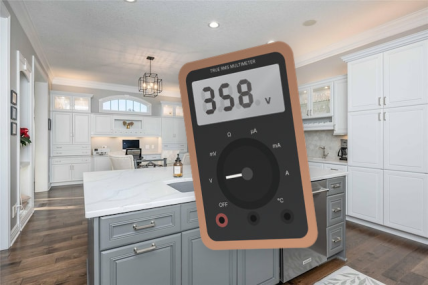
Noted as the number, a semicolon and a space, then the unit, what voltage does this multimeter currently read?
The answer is 358; V
